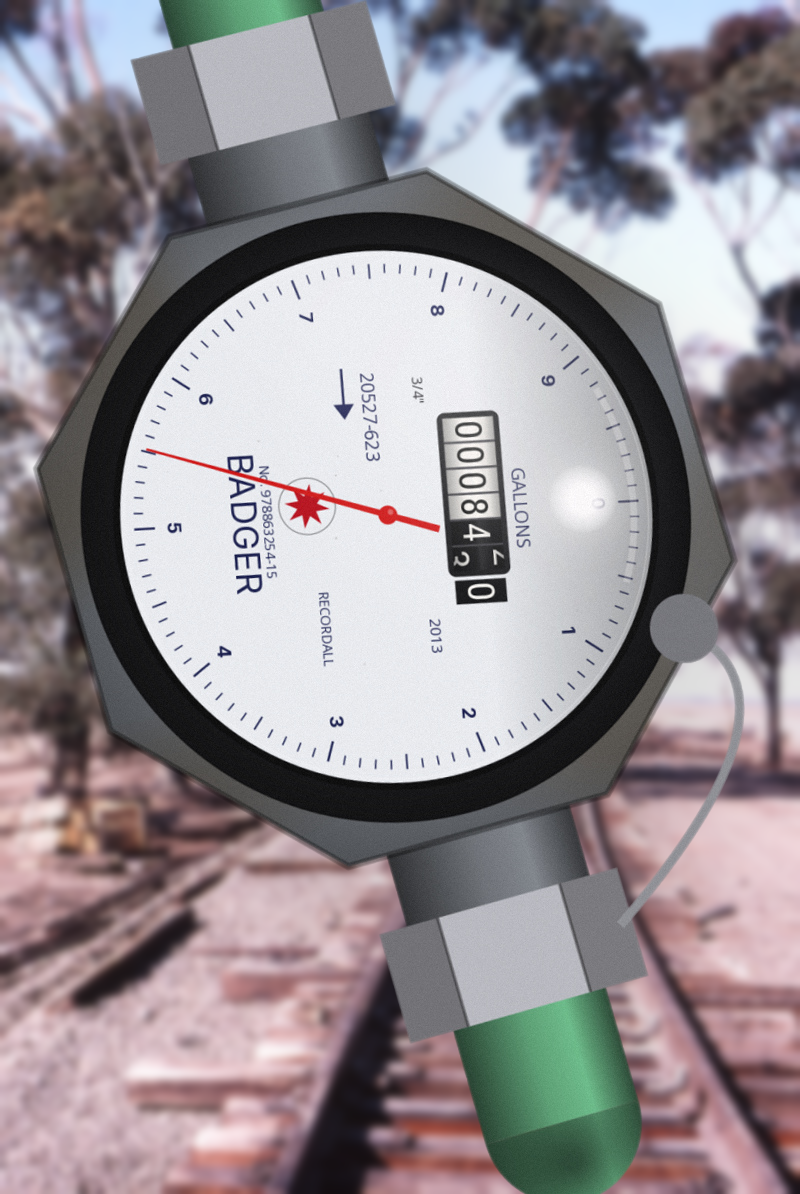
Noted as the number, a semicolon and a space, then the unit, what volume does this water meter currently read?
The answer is 8425.5; gal
